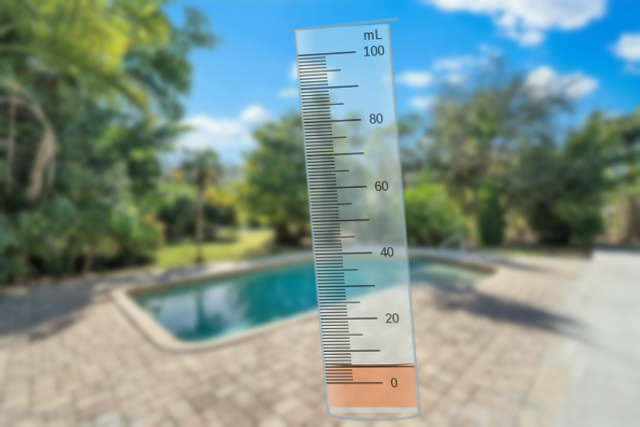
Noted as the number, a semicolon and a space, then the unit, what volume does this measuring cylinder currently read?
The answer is 5; mL
